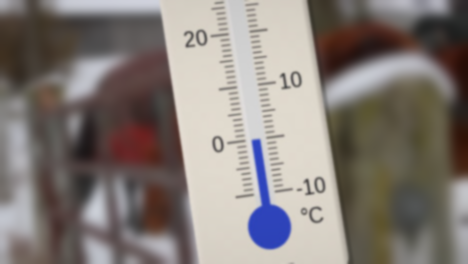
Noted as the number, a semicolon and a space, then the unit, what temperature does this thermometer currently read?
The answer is 0; °C
